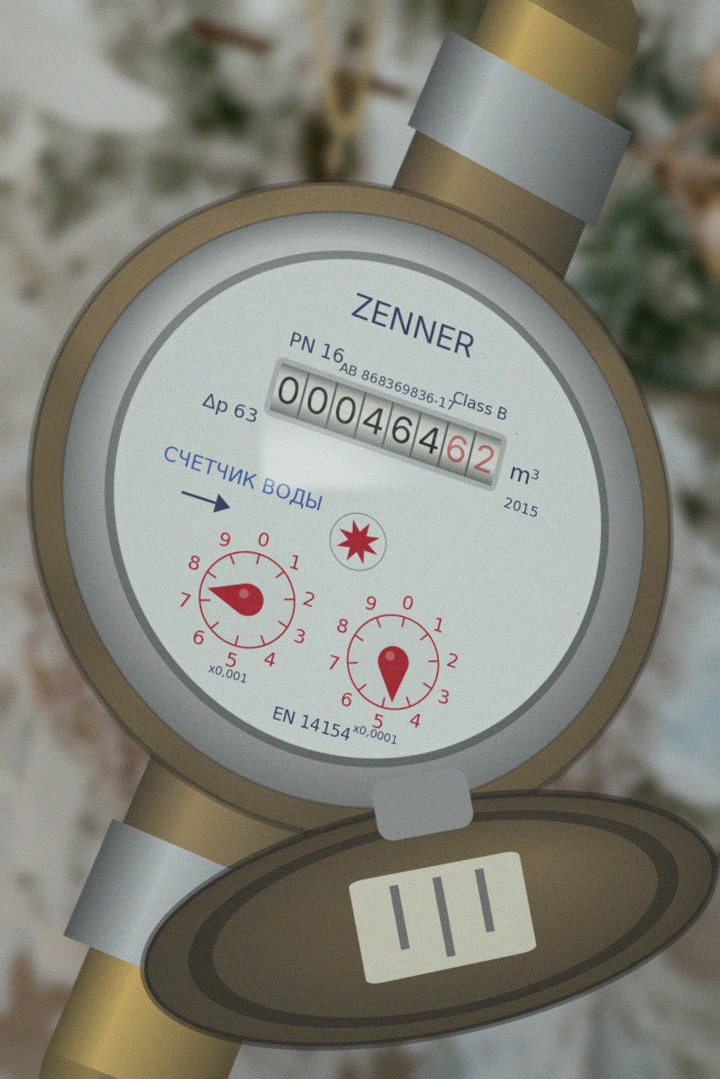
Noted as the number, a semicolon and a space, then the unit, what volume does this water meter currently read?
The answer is 464.6274; m³
